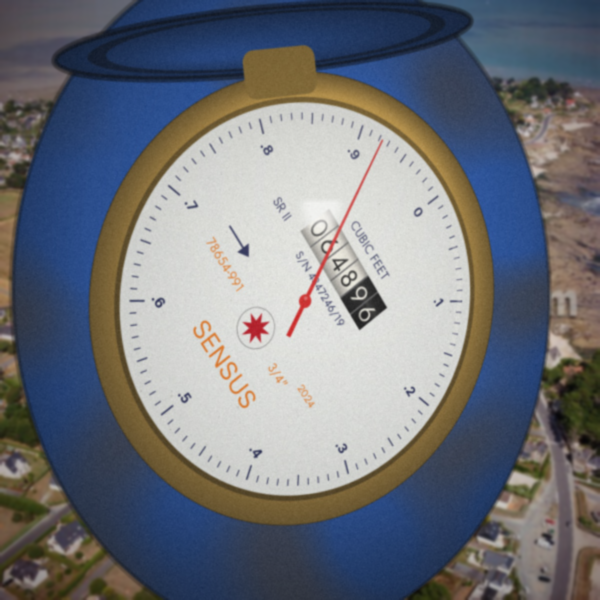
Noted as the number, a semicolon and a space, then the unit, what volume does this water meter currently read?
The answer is 64895.92; ft³
